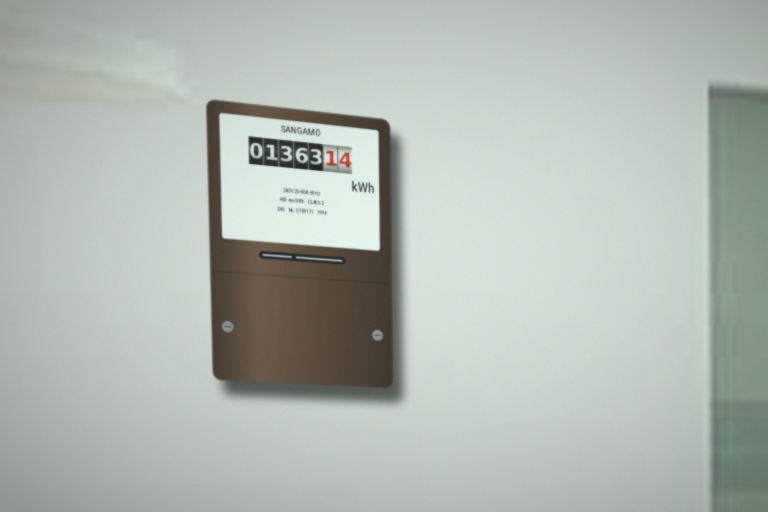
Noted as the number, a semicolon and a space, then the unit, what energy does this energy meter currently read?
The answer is 1363.14; kWh
